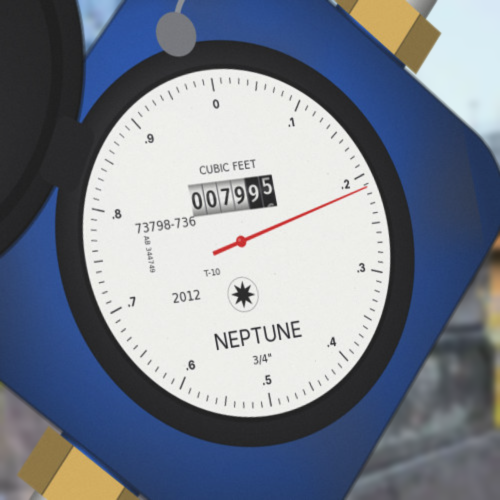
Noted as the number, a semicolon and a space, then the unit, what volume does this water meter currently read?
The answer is 7995.21; ft³
